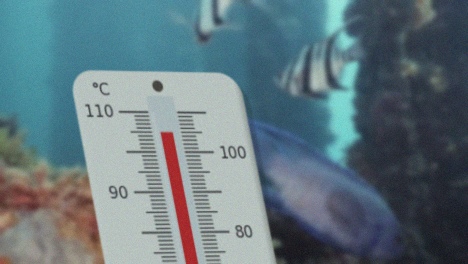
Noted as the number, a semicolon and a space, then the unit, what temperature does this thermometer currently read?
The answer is 105; °C
